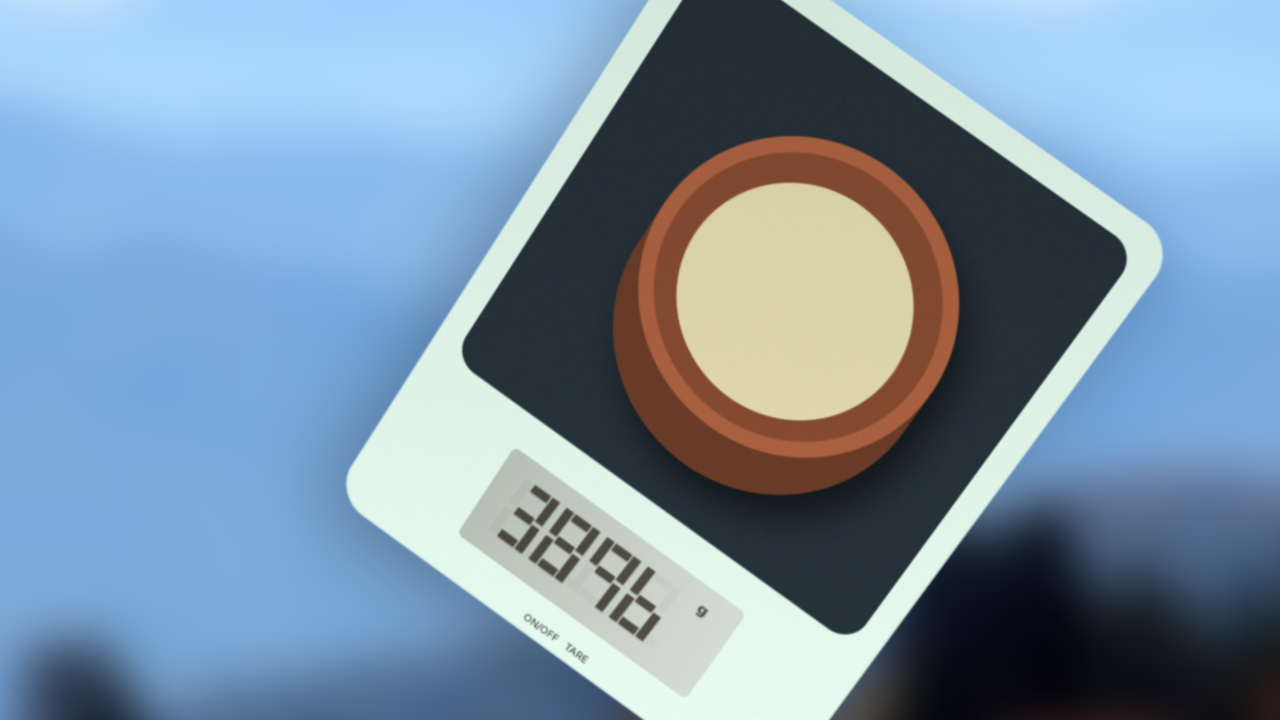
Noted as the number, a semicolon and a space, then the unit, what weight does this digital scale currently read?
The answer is 3896; g
